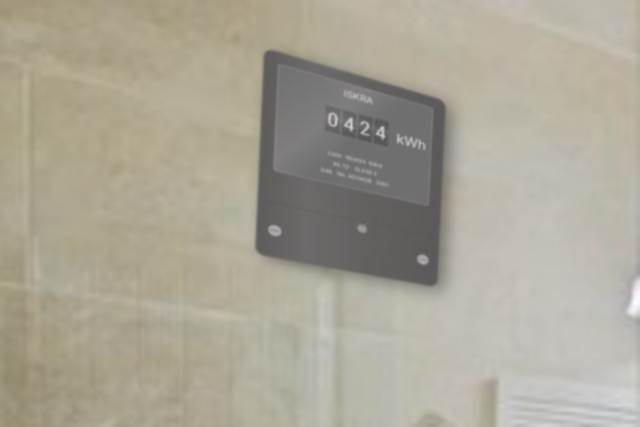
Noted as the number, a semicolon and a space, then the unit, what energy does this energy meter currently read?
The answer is 424; kWh
